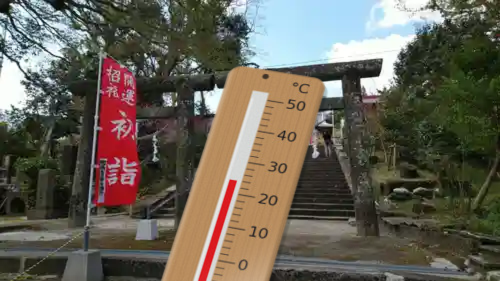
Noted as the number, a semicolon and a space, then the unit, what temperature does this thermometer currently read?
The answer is 24; °C
